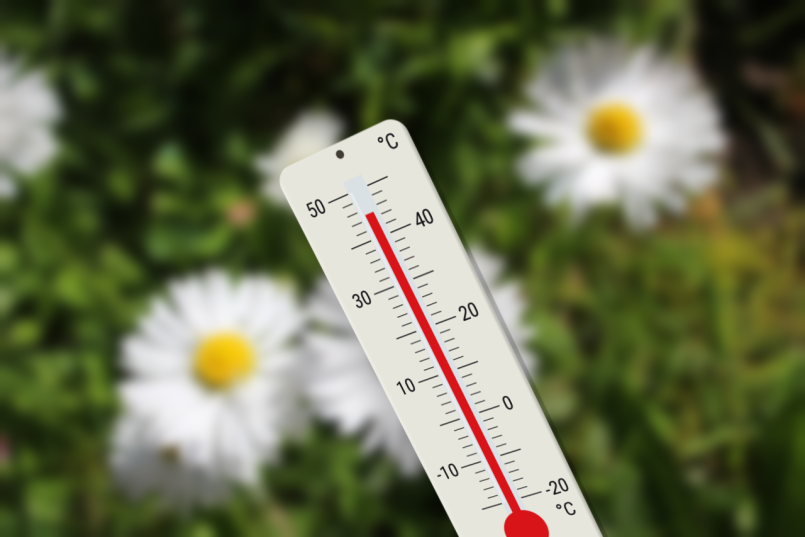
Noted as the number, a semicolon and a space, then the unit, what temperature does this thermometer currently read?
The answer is 45; °C
